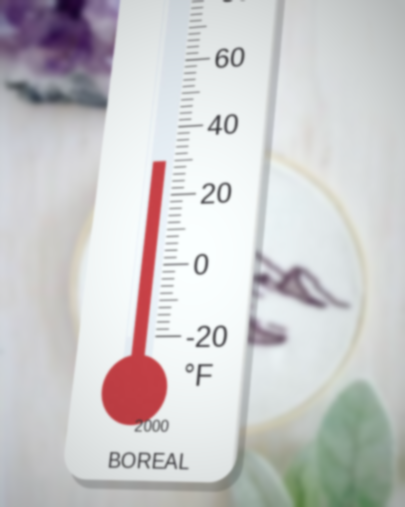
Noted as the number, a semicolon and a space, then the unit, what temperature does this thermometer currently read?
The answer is 30; °F
